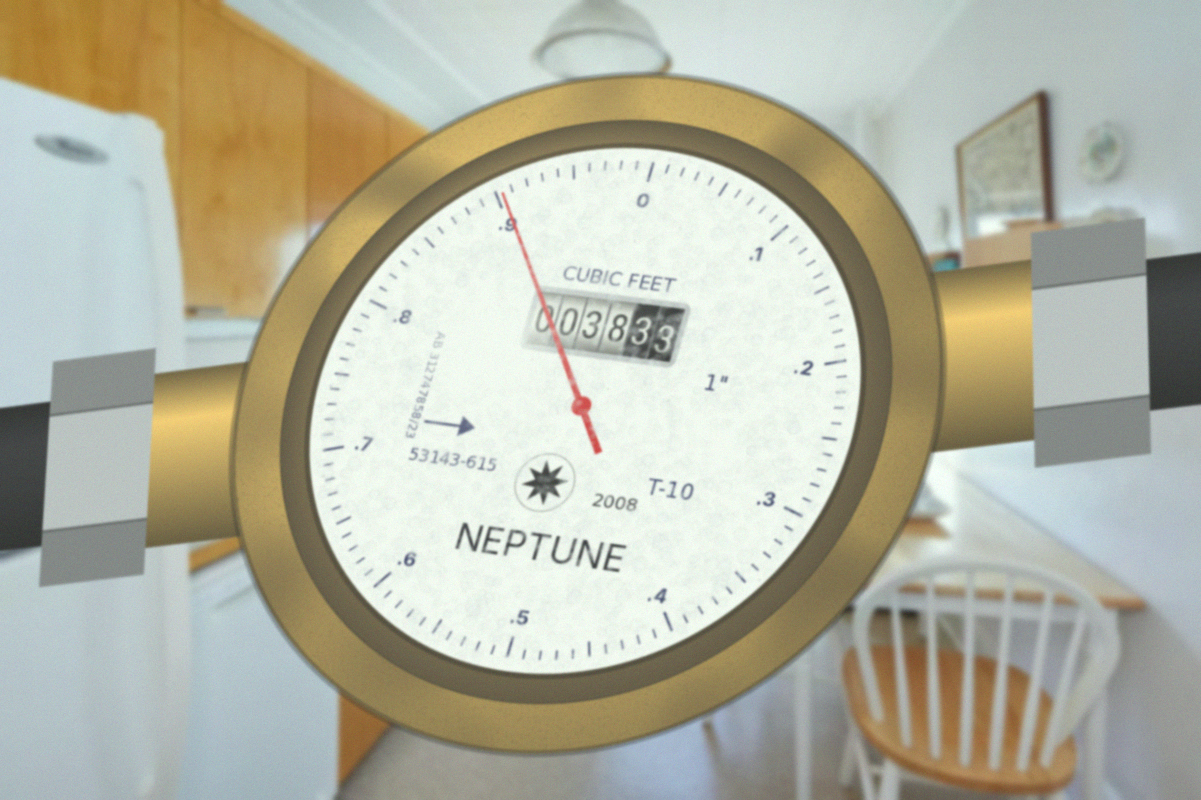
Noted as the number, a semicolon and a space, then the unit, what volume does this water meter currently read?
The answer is 3832.90; ft³
